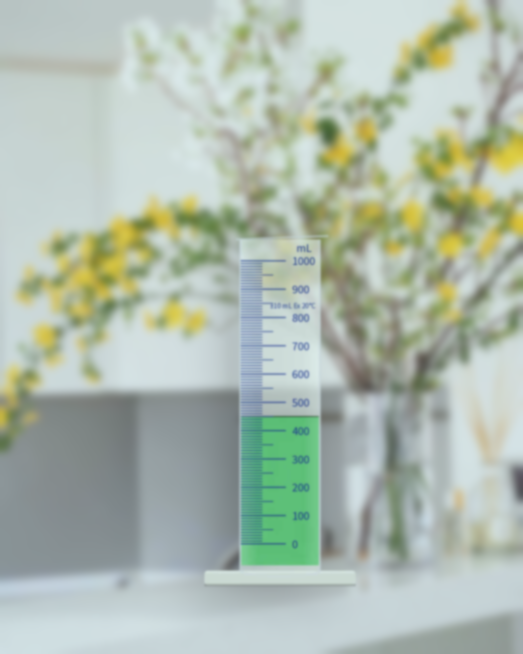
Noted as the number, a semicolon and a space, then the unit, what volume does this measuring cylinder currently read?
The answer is 450; mL
